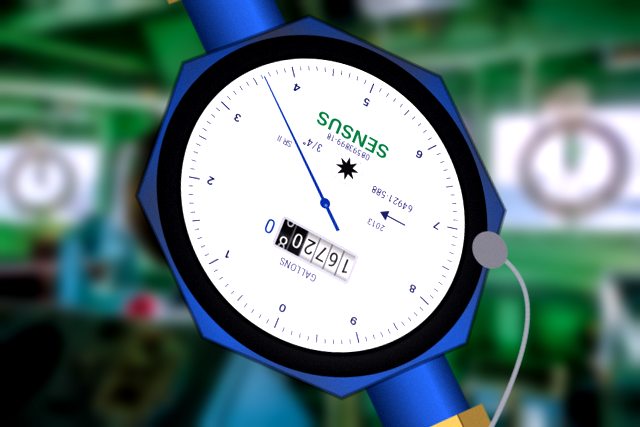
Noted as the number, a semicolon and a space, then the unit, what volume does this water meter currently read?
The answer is 1672083.6; gal
